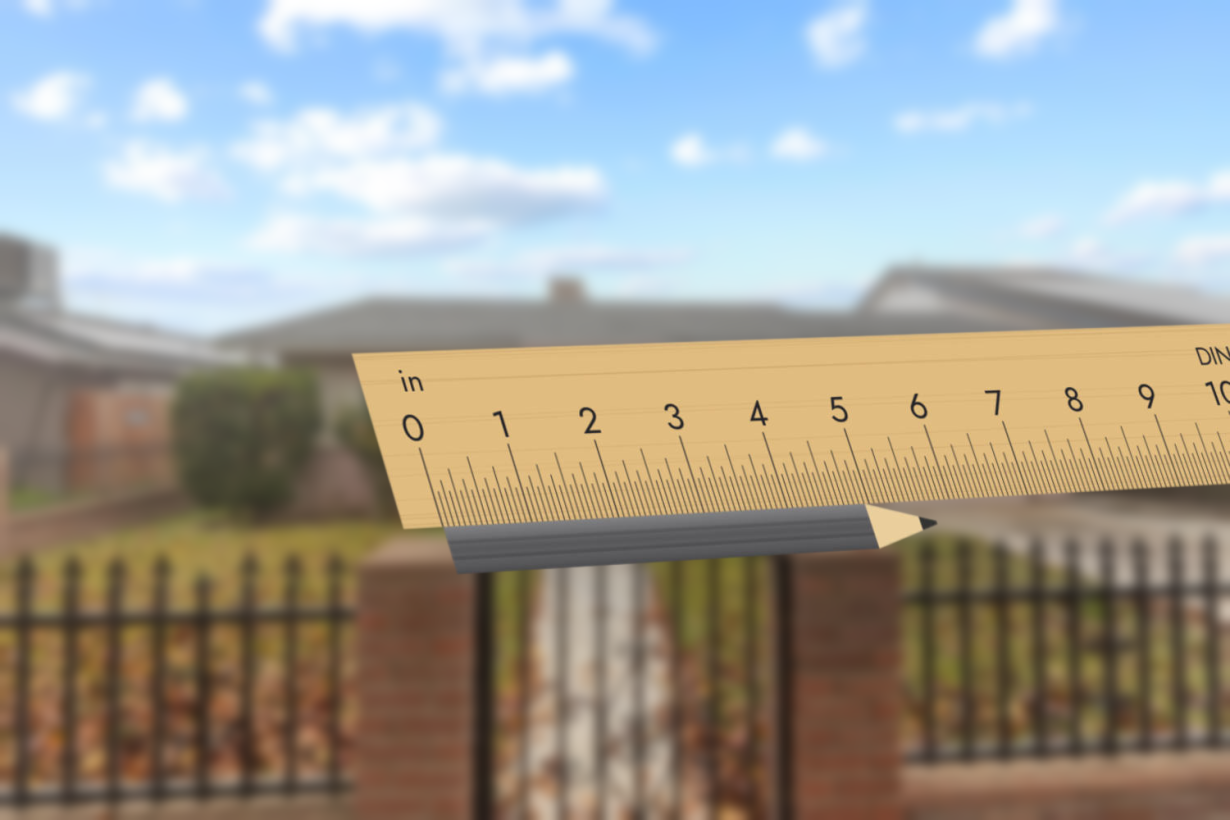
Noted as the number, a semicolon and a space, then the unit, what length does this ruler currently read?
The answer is 5.75; in
